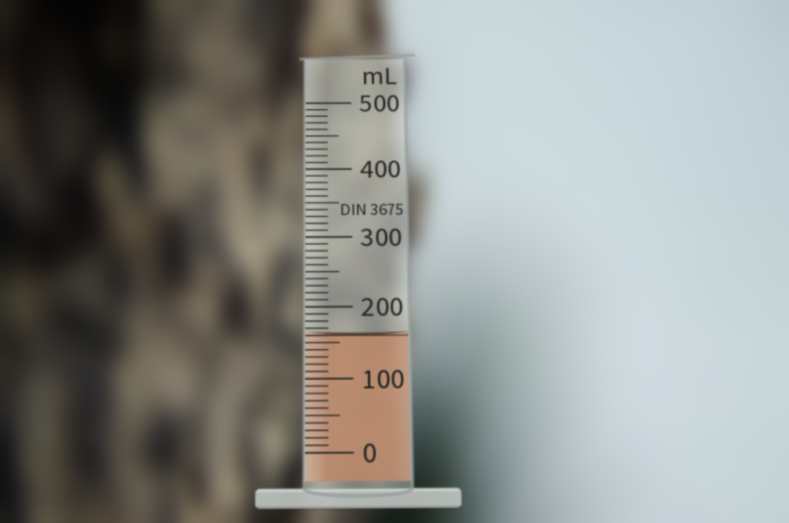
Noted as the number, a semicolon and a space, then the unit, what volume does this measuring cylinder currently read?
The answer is 160; mL
